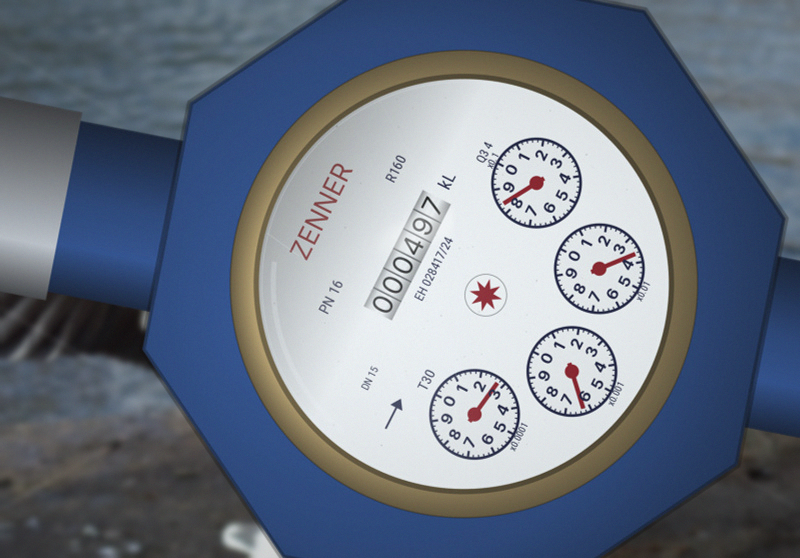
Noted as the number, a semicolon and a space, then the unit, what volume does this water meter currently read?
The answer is 497.8362; kL
